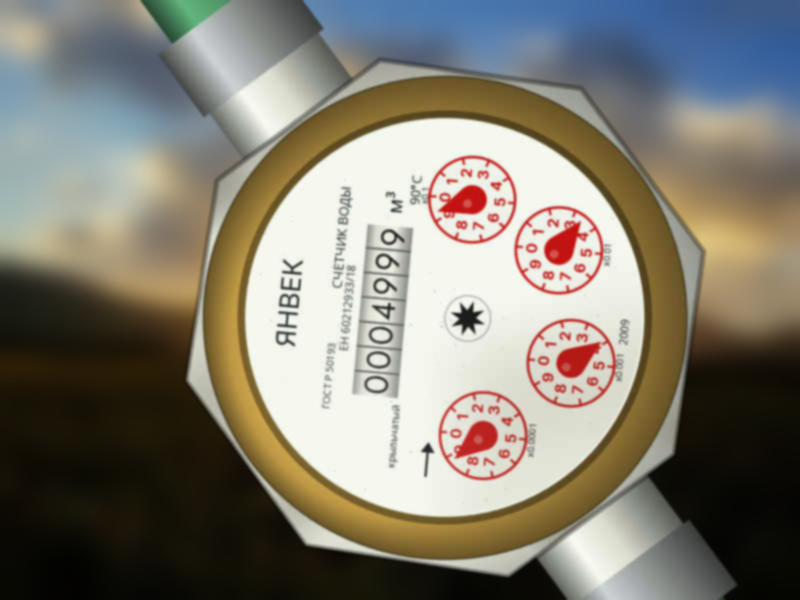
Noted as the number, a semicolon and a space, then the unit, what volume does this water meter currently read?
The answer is 4998.9338; m³
